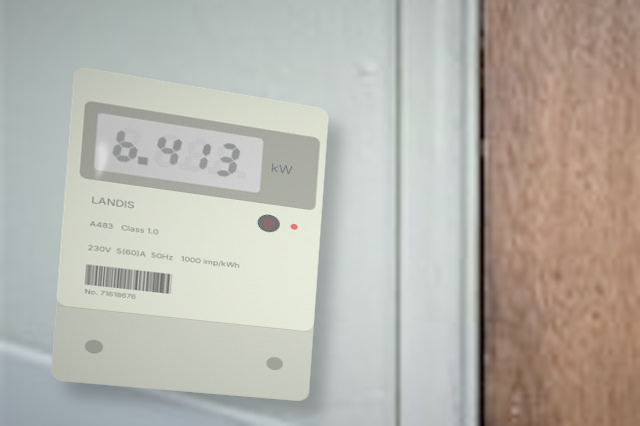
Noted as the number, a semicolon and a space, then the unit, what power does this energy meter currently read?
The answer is 6.413; kW
